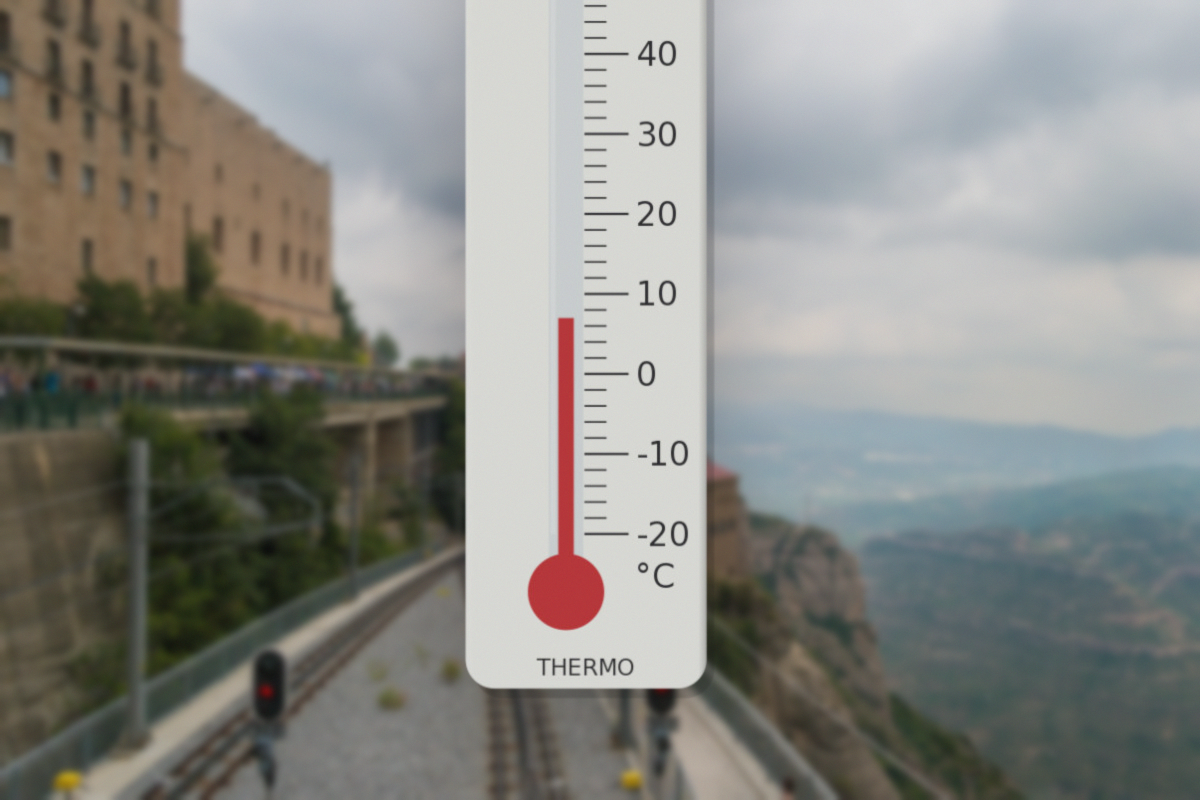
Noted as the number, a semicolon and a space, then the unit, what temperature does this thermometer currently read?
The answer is 7; °C
